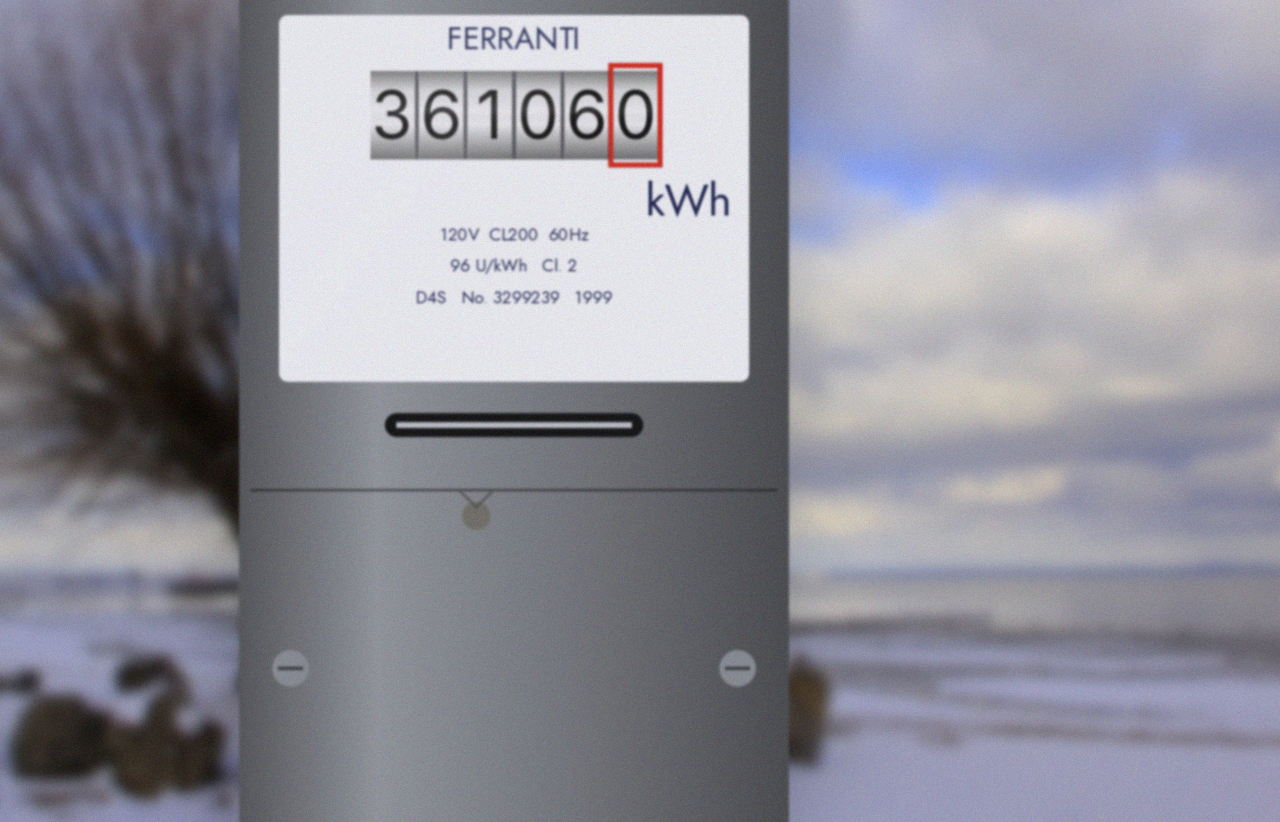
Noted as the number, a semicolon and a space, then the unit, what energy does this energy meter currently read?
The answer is 36106.0; kWh
